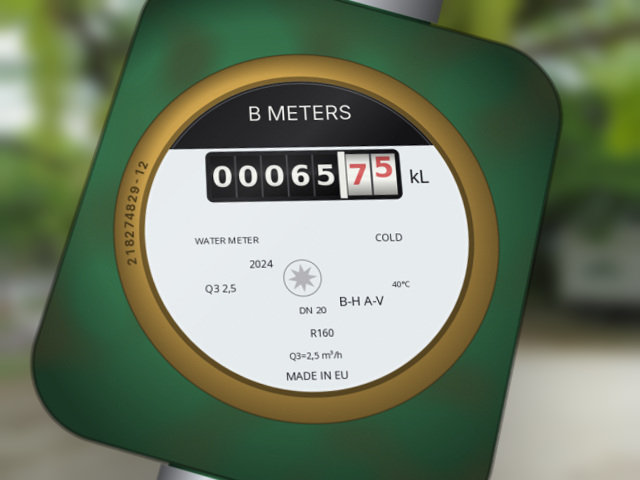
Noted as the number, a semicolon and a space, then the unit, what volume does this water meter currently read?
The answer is 65.75; kL
